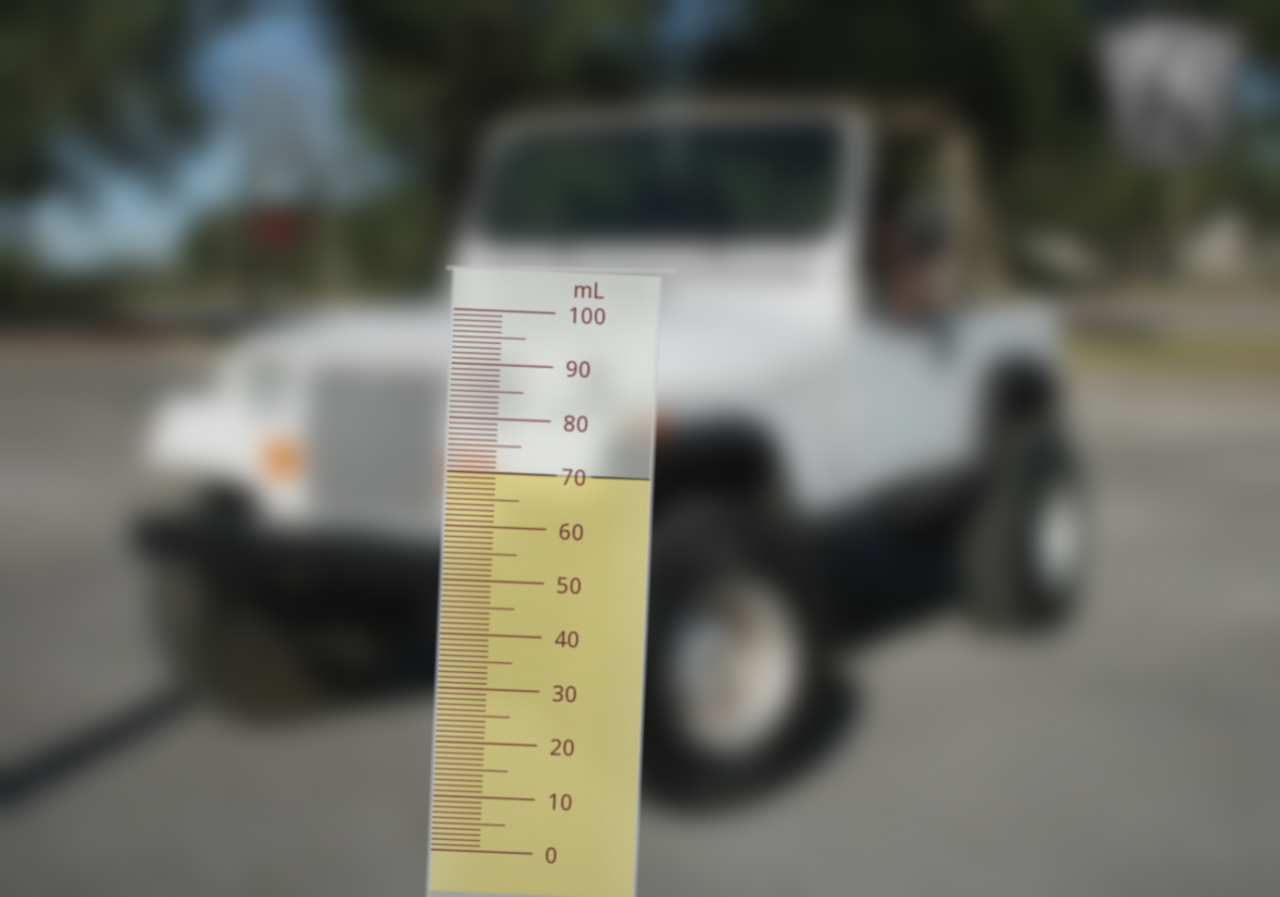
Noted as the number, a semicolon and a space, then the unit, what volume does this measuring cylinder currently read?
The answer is 70; mL
